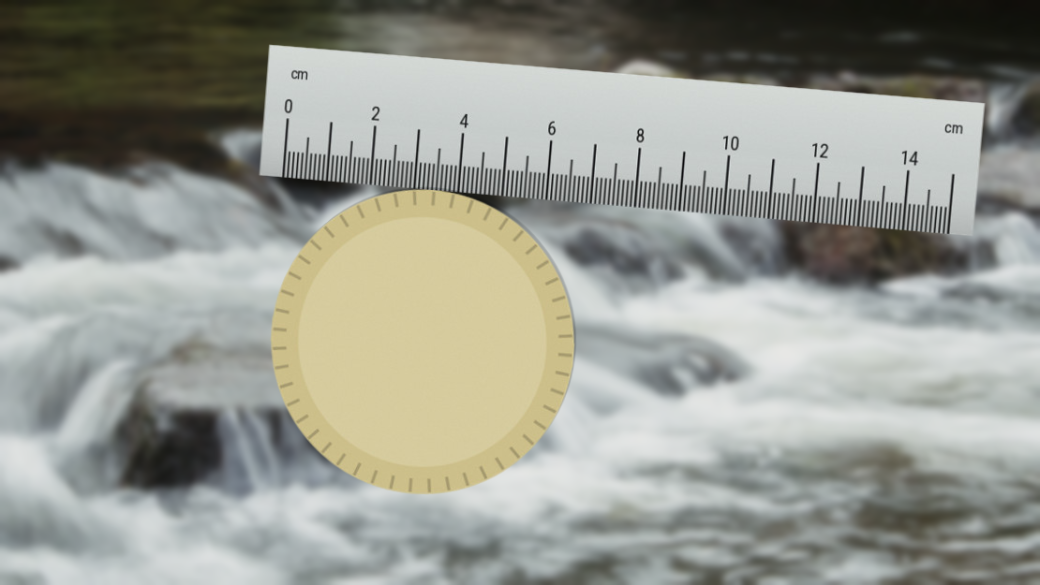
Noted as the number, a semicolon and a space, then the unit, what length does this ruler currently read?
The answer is 6.9; cm
